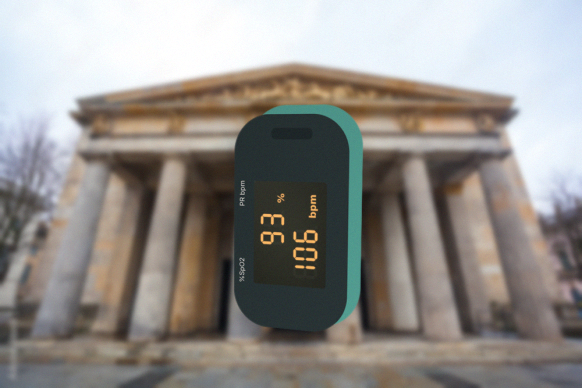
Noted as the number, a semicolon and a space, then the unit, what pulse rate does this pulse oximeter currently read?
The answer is 106; bpm
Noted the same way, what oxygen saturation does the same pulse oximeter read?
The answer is 93; %
